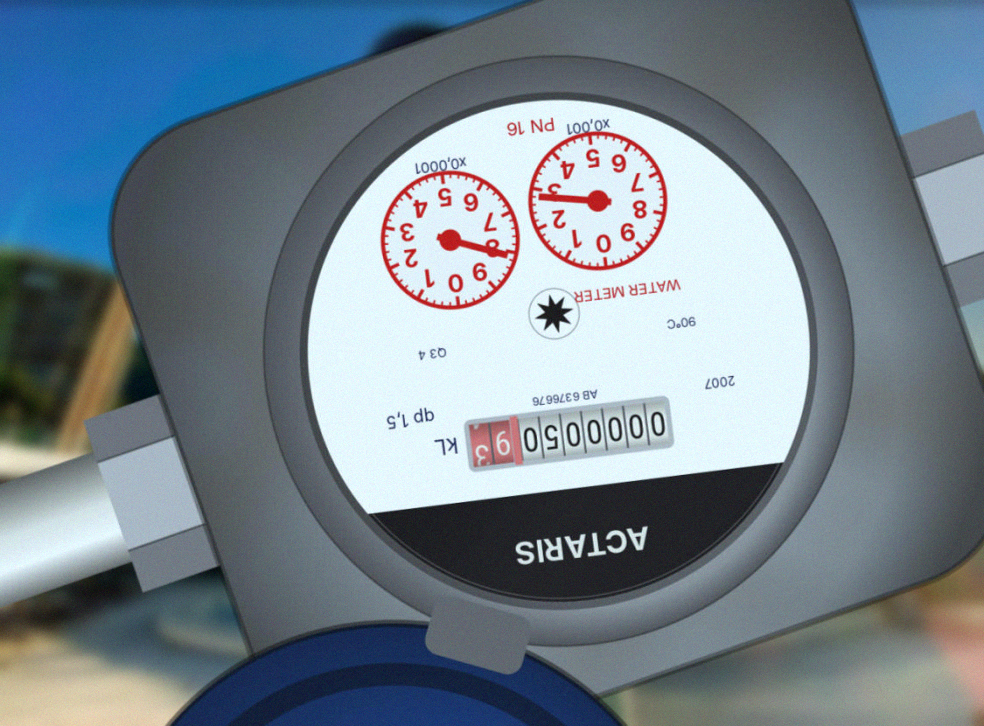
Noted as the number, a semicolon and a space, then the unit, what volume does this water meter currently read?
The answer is 50.9328; kL
